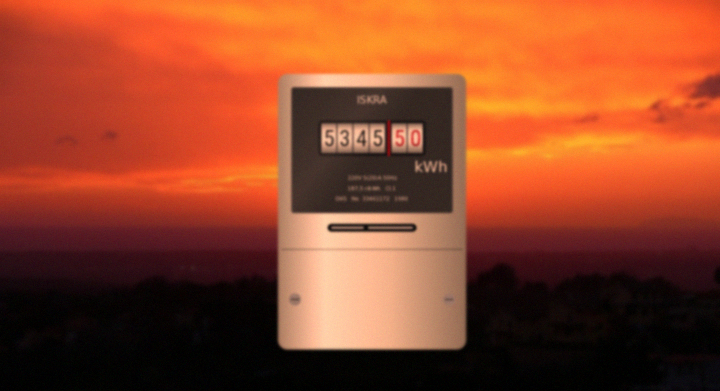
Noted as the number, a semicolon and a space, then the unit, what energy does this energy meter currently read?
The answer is 5345.50; kWh
